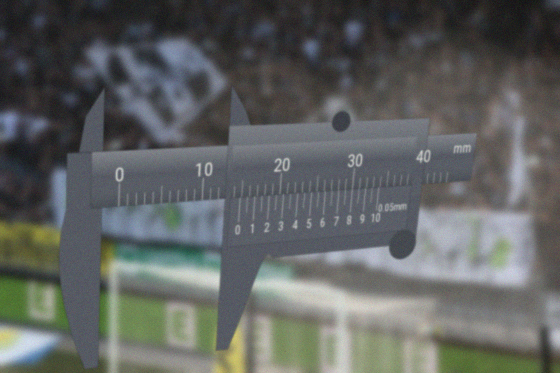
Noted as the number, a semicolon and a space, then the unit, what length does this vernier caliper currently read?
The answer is 14.8; mm
